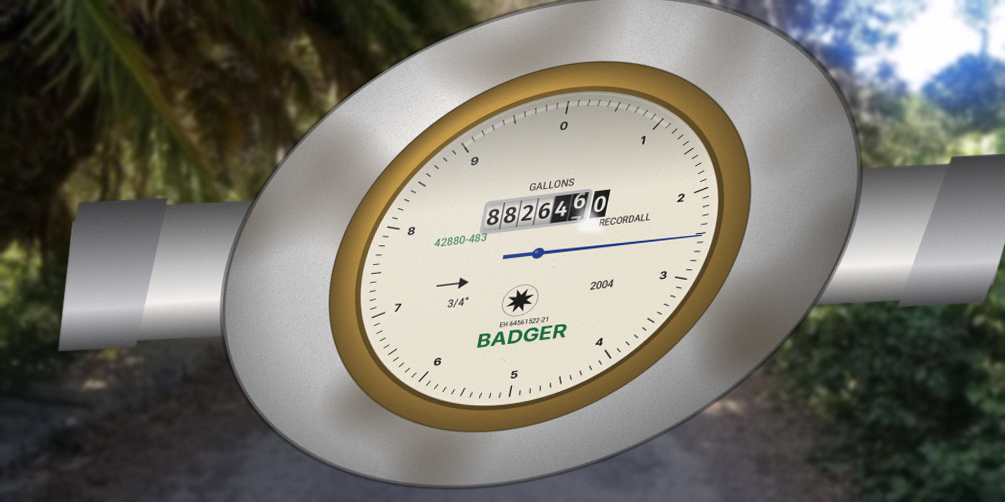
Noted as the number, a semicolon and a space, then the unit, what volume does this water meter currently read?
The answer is 8826462.5; gal
